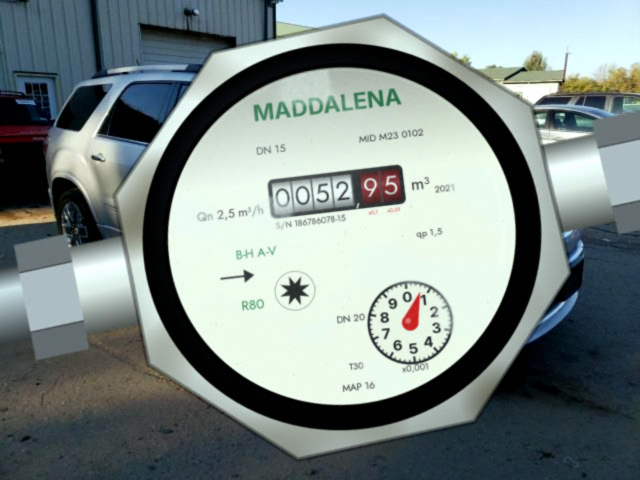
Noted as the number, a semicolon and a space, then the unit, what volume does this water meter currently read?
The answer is 52.950; m³
